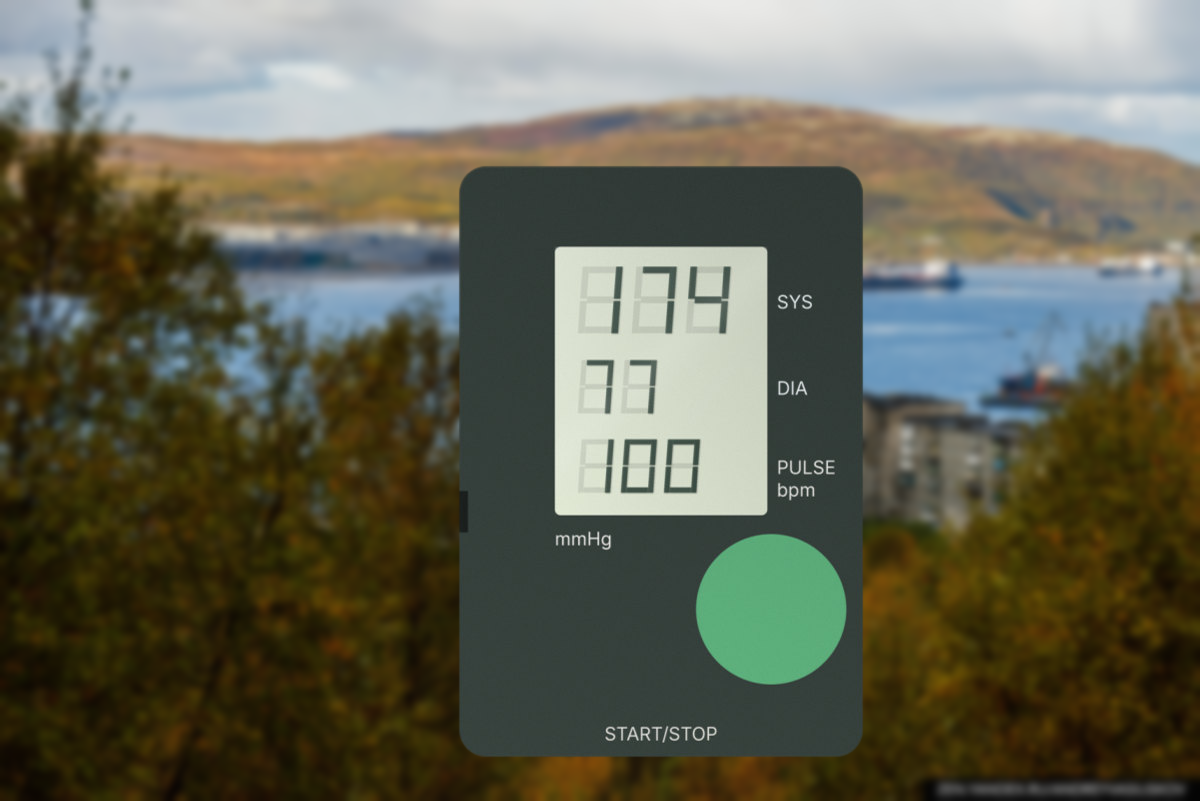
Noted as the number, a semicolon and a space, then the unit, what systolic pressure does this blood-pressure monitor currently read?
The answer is 174; mmHg
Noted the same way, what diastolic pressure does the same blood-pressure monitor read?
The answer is 77; mmHg
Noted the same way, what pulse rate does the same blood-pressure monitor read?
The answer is 100; bpm
